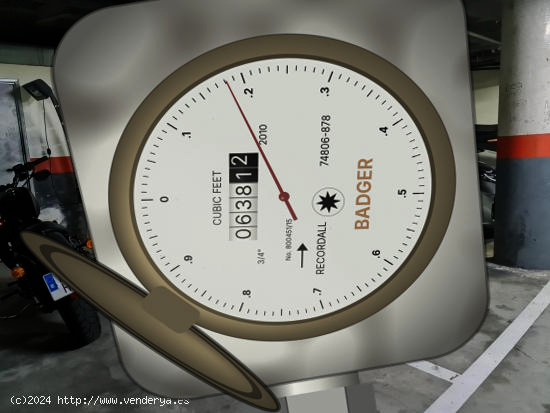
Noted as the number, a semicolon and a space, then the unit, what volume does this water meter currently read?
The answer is 63812.18; ft³
